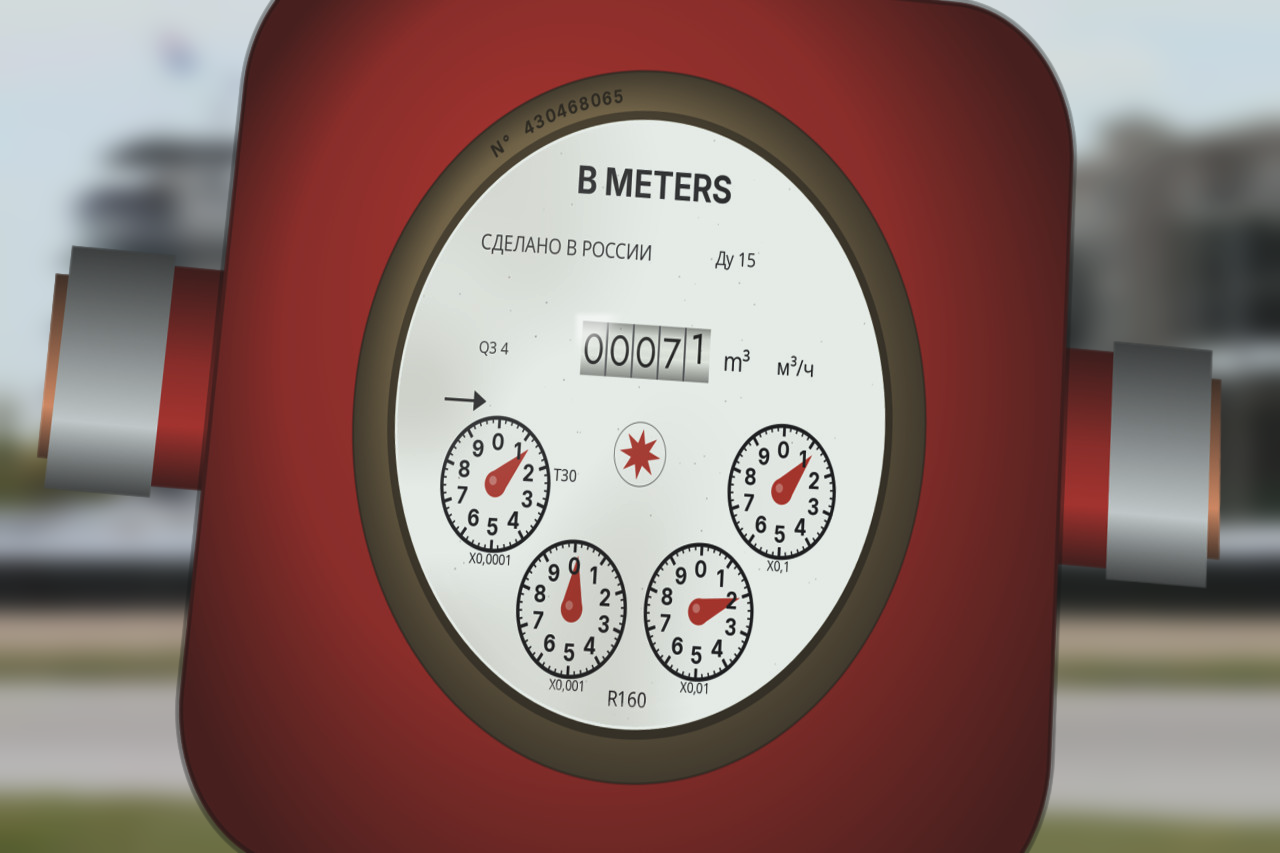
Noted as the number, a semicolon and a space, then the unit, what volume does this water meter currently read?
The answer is 71.1201; m³
